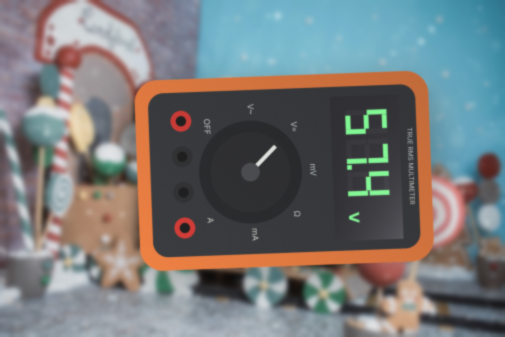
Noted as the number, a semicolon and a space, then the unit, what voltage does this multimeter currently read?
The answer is 57.4; V
